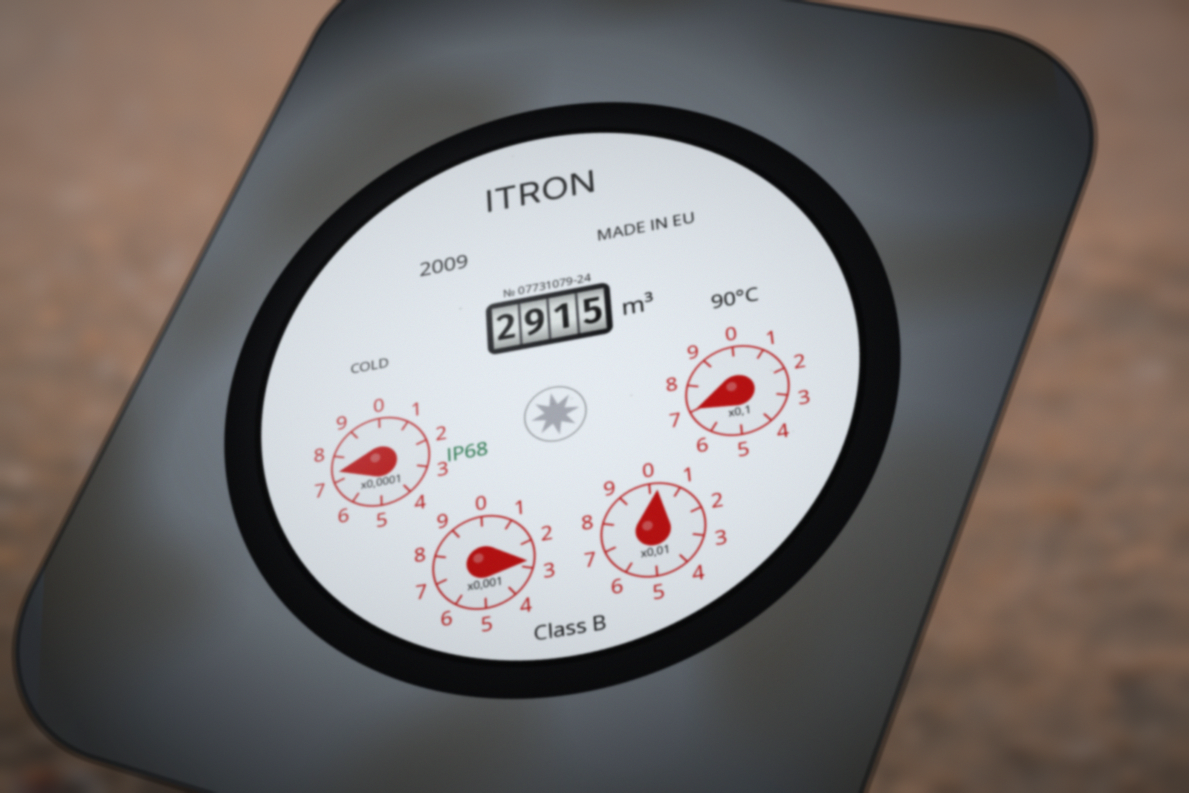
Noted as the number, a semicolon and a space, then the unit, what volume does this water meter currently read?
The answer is 2915.7027; m³
